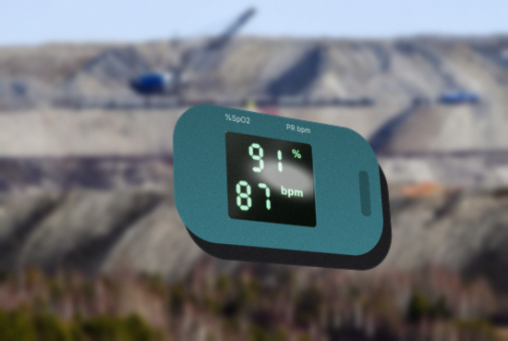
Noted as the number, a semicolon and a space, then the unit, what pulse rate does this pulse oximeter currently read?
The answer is 87; bpm
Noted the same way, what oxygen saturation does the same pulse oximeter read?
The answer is 91; %
